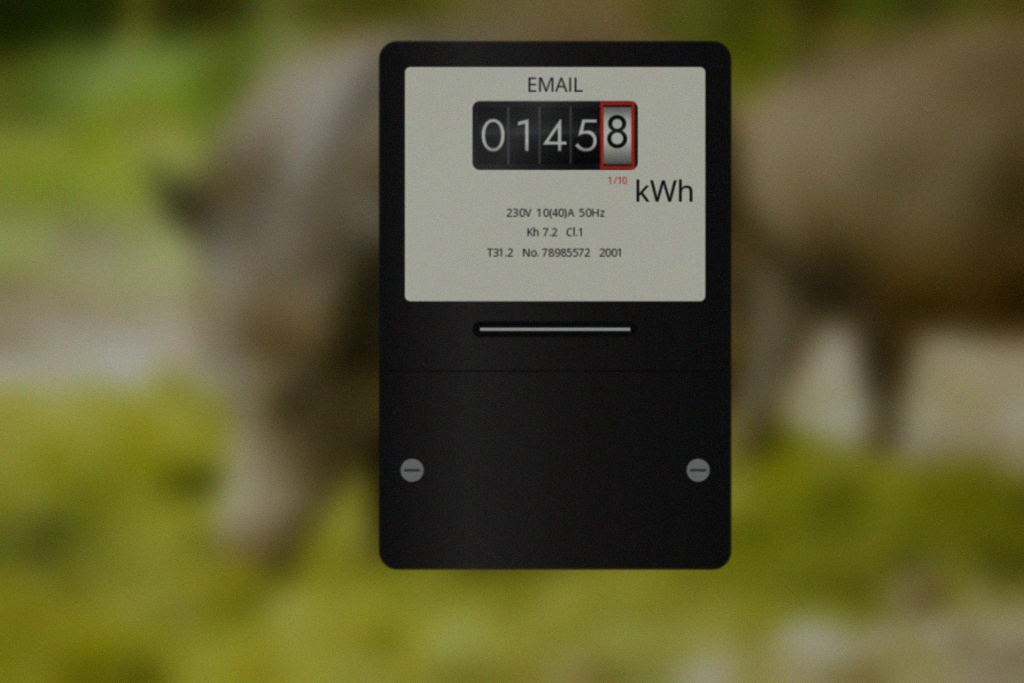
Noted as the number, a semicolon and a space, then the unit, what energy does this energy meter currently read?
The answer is 145.8; kWh
